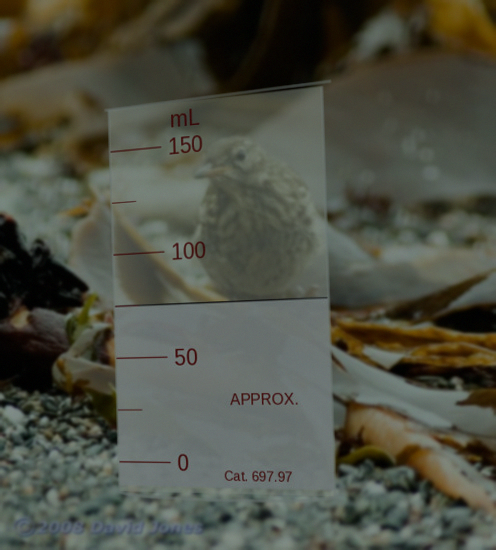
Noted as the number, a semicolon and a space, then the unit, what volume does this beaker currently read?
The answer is 75; mL
